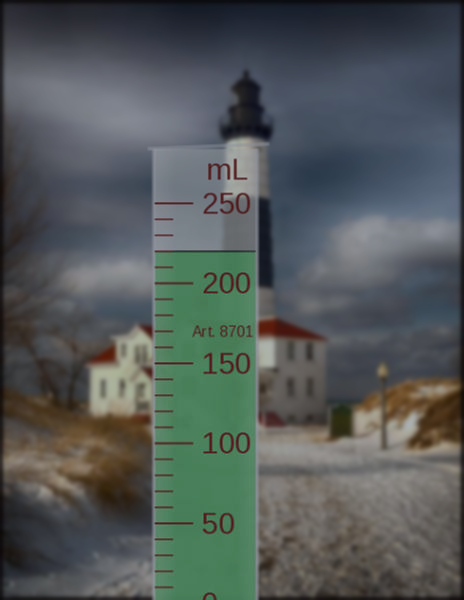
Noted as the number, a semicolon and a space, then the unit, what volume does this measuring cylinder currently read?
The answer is 220; mL
